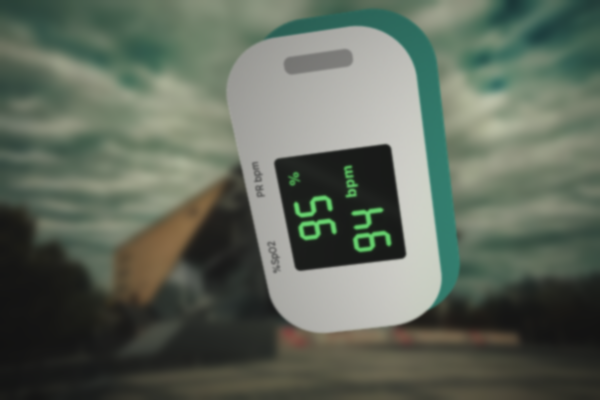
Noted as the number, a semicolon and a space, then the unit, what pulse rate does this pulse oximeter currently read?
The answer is 94; bpm
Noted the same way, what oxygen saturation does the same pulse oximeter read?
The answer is 95; %
